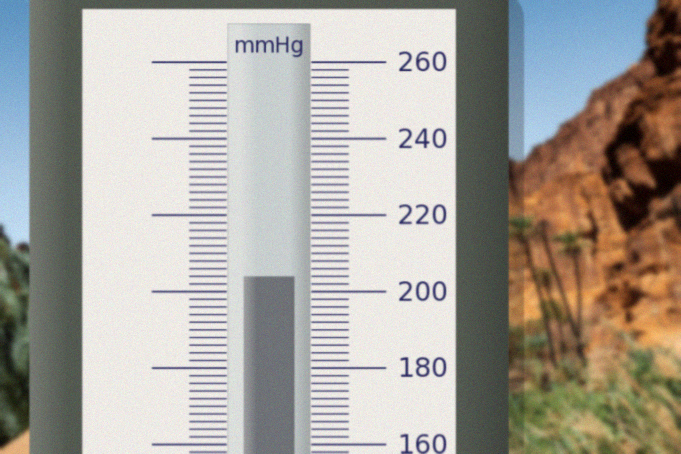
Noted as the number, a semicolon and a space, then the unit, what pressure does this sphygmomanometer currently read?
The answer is 204; mmHg
